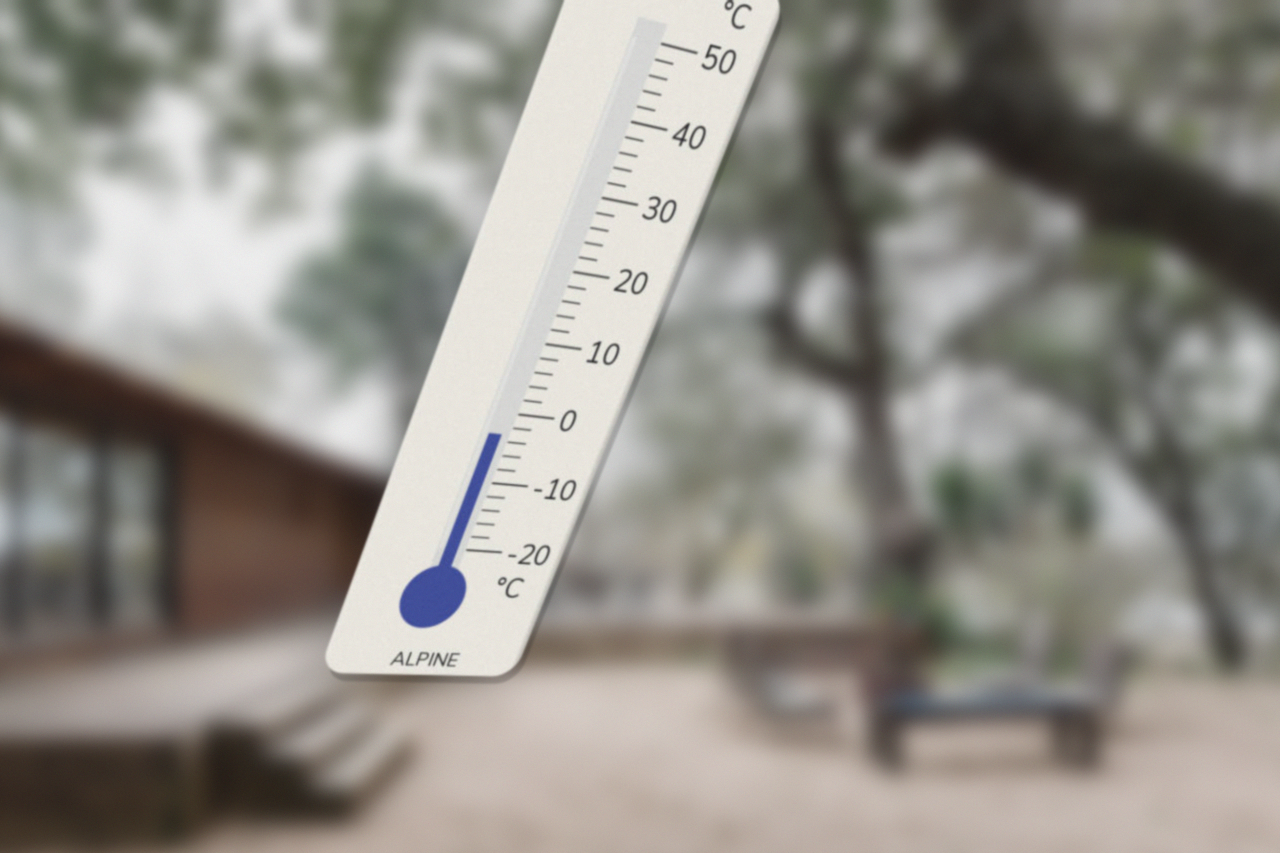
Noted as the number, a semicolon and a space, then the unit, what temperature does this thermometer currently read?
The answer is -3; °C
